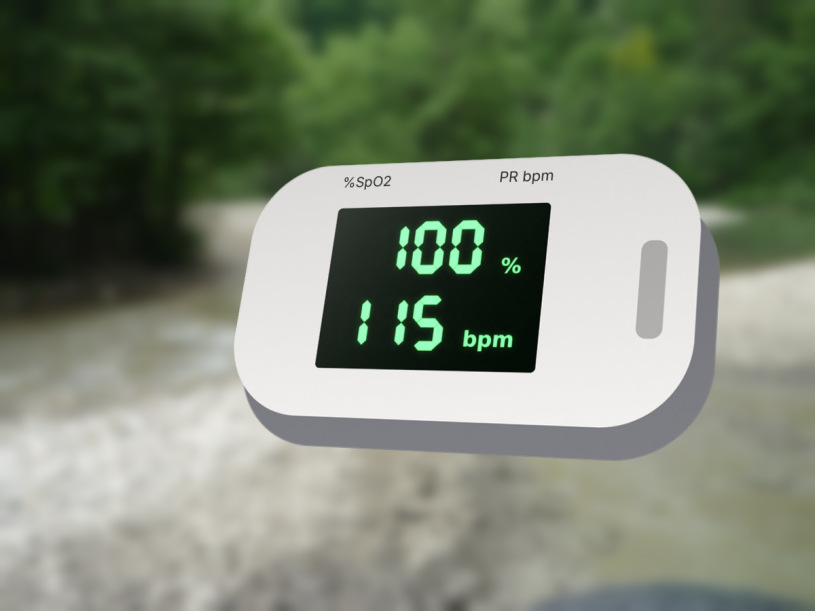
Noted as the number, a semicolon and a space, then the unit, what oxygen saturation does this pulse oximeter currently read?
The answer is 100; %
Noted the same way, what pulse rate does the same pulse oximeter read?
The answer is 115; bpm
